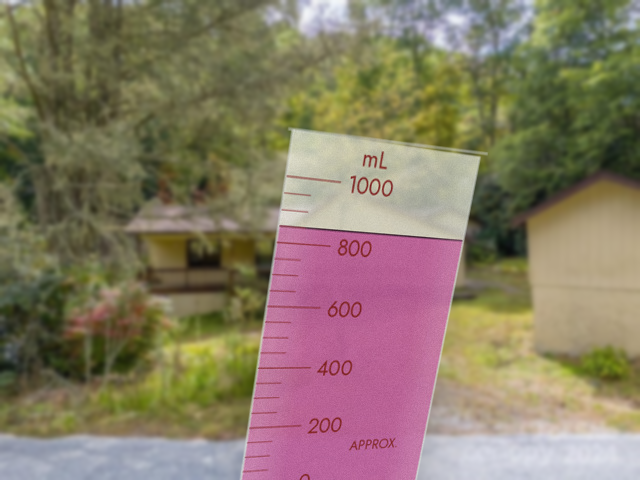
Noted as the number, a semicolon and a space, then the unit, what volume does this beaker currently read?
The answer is 850; mL
